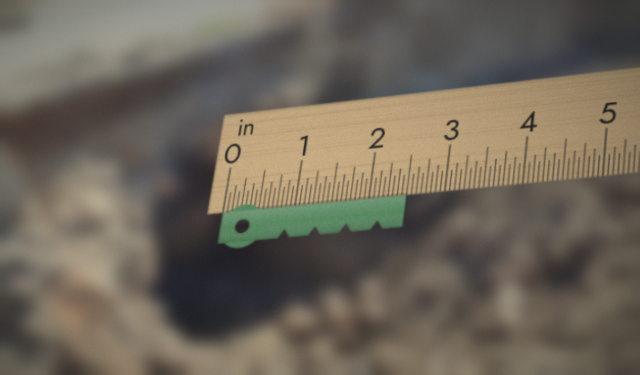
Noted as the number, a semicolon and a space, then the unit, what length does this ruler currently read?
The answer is 2.5; in
